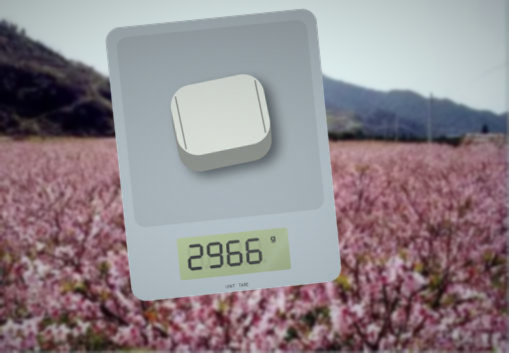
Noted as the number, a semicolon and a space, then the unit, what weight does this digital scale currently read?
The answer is 2966; g
